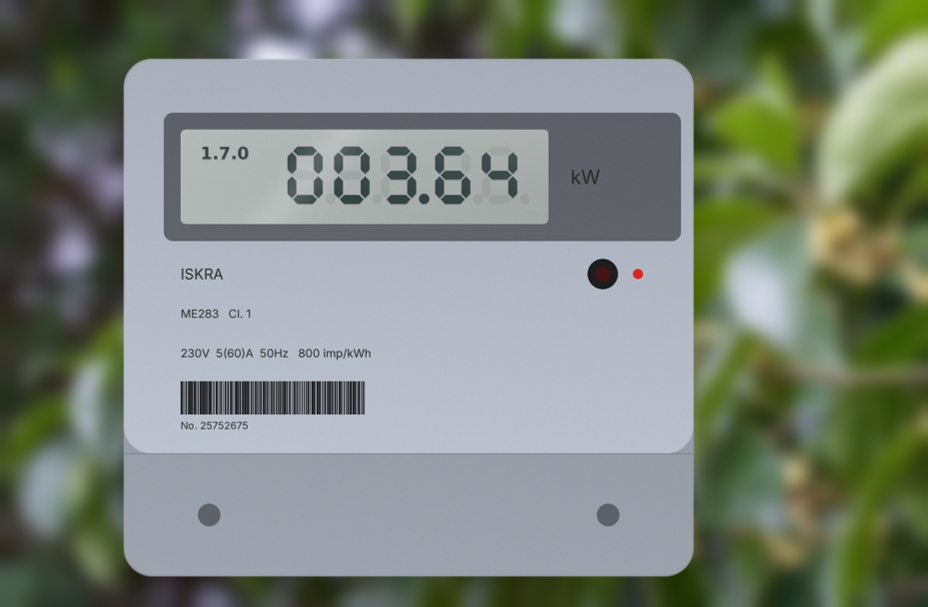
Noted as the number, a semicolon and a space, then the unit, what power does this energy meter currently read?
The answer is 3.64; kW
